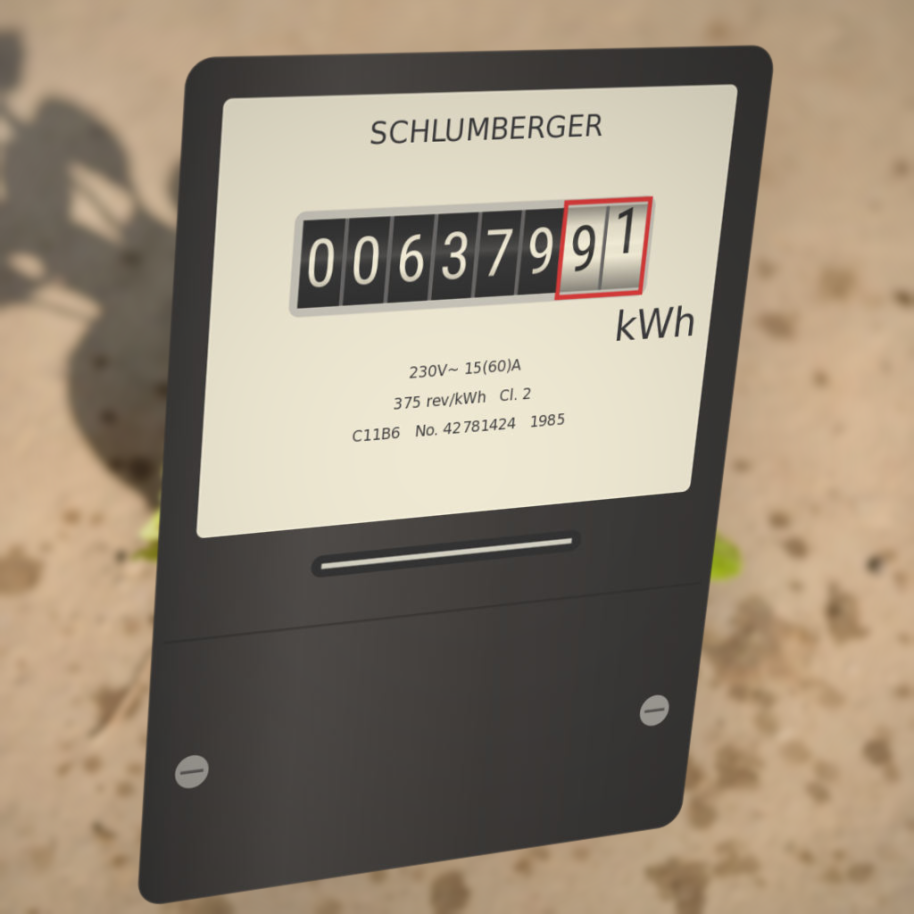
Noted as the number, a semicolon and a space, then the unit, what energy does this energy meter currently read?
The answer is 6379.91; kWh
